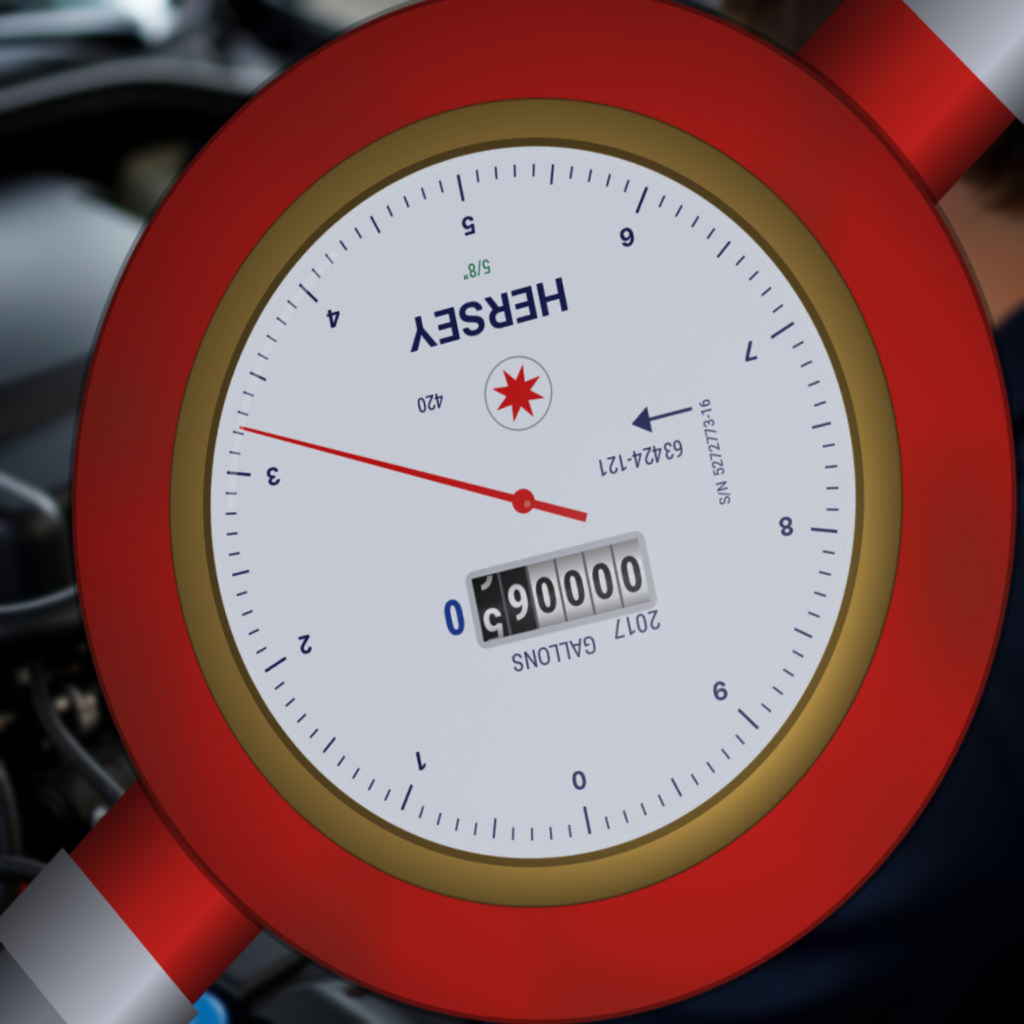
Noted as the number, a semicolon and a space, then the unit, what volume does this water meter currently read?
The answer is 653.2; gal
